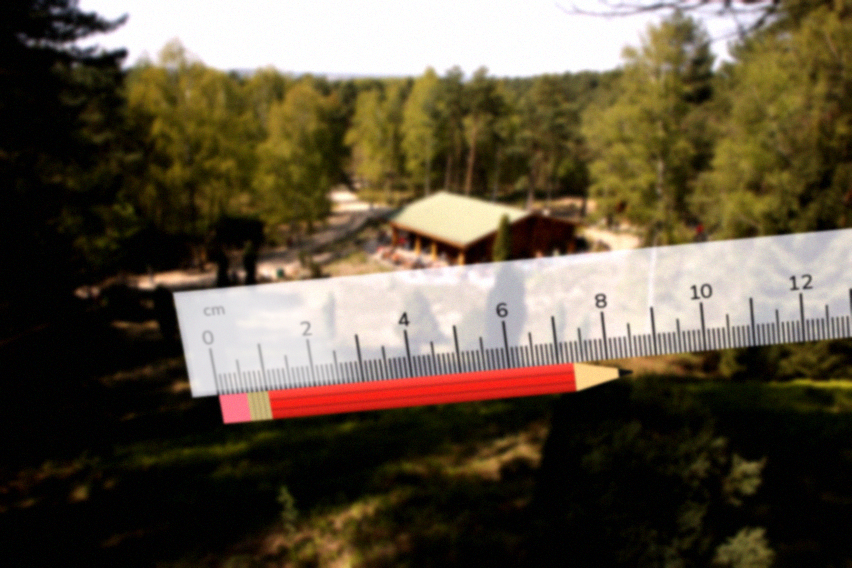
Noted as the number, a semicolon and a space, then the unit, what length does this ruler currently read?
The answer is 8.5; cm
